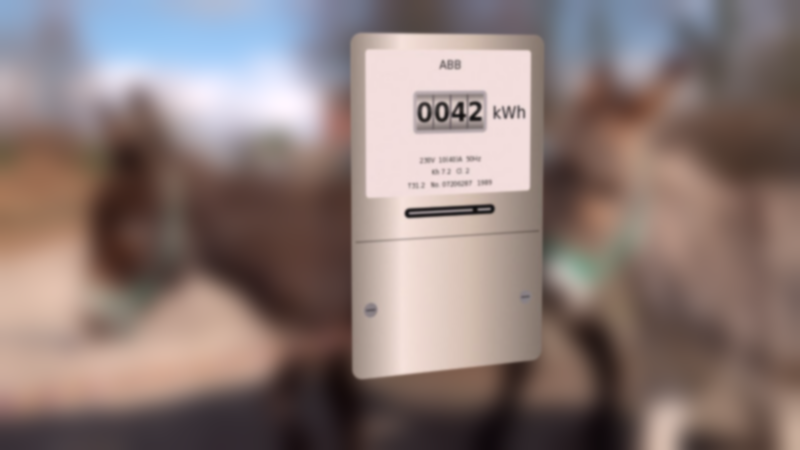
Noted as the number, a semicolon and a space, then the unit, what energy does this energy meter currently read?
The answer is 42; kWh
